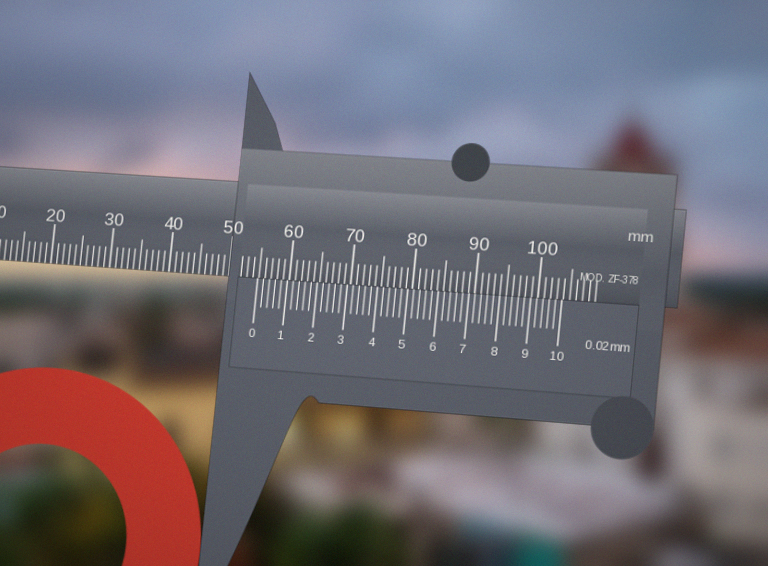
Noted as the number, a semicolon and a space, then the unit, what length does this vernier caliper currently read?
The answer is 54.8; mm
